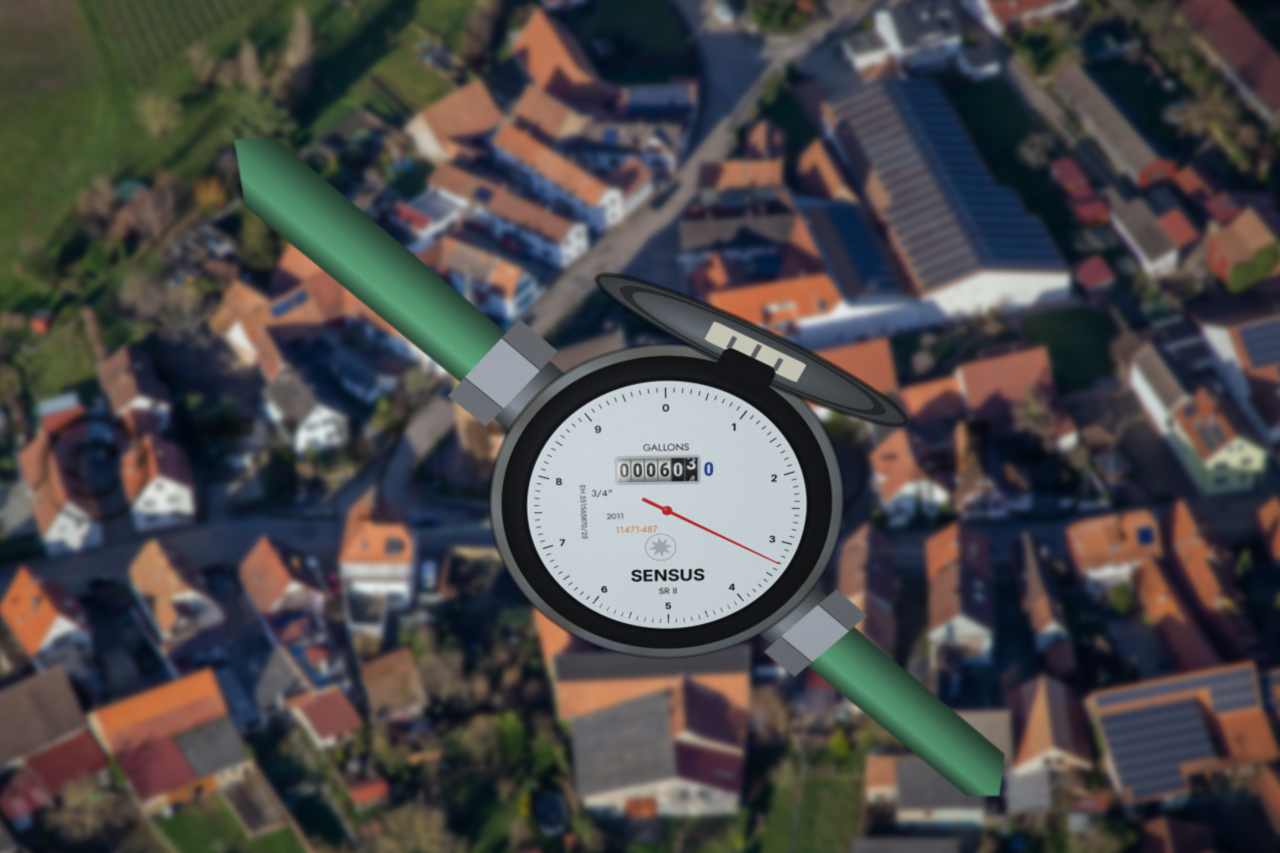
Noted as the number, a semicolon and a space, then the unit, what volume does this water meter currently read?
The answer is 6033.3; gal
